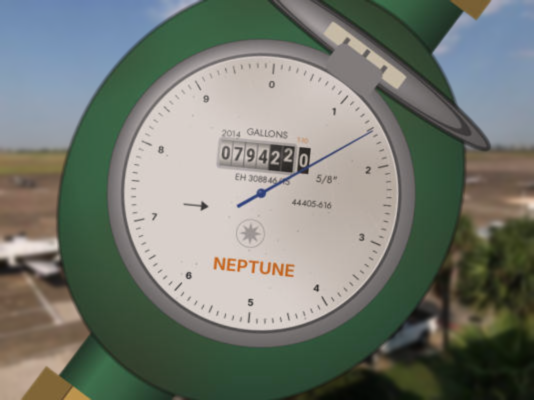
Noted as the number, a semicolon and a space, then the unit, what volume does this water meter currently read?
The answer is 794221.5; gal
